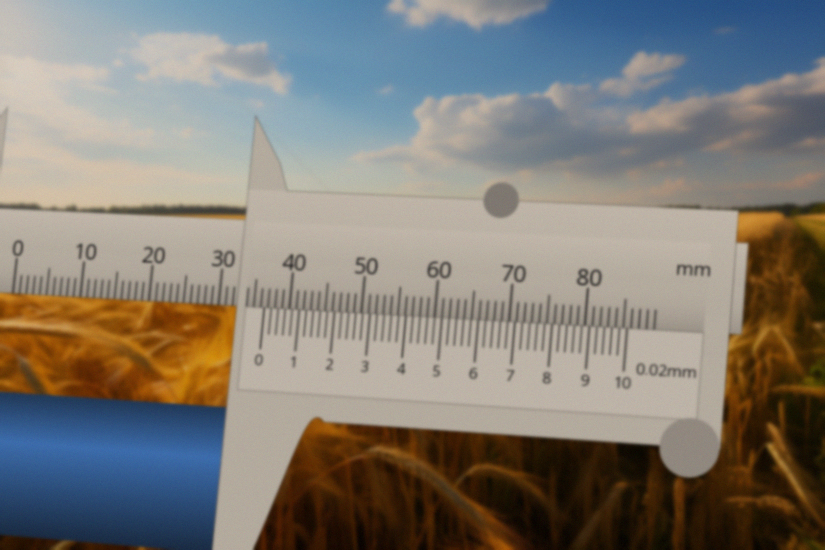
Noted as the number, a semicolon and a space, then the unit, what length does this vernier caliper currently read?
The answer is 36.5; mm
